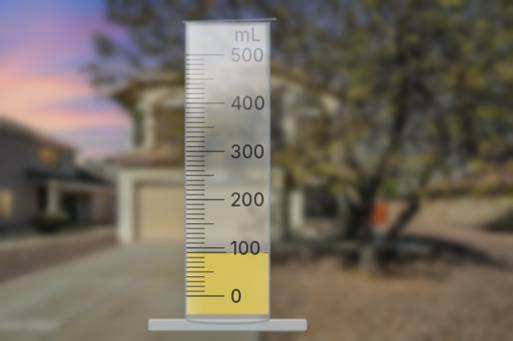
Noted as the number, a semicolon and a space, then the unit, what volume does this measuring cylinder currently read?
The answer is 90; mL
